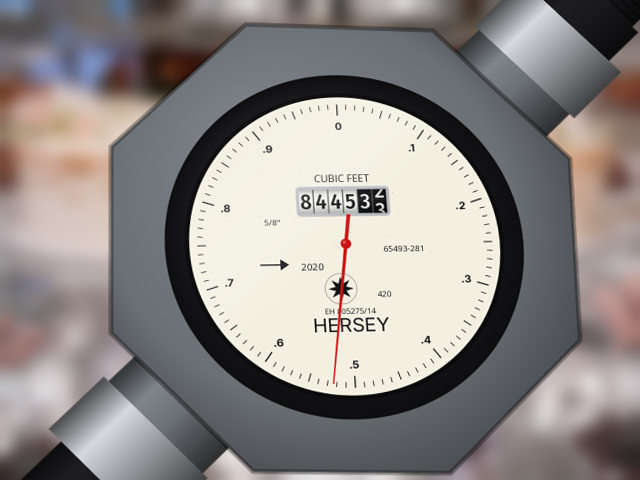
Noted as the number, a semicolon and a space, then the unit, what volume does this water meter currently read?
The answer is 844532.52; ft³
